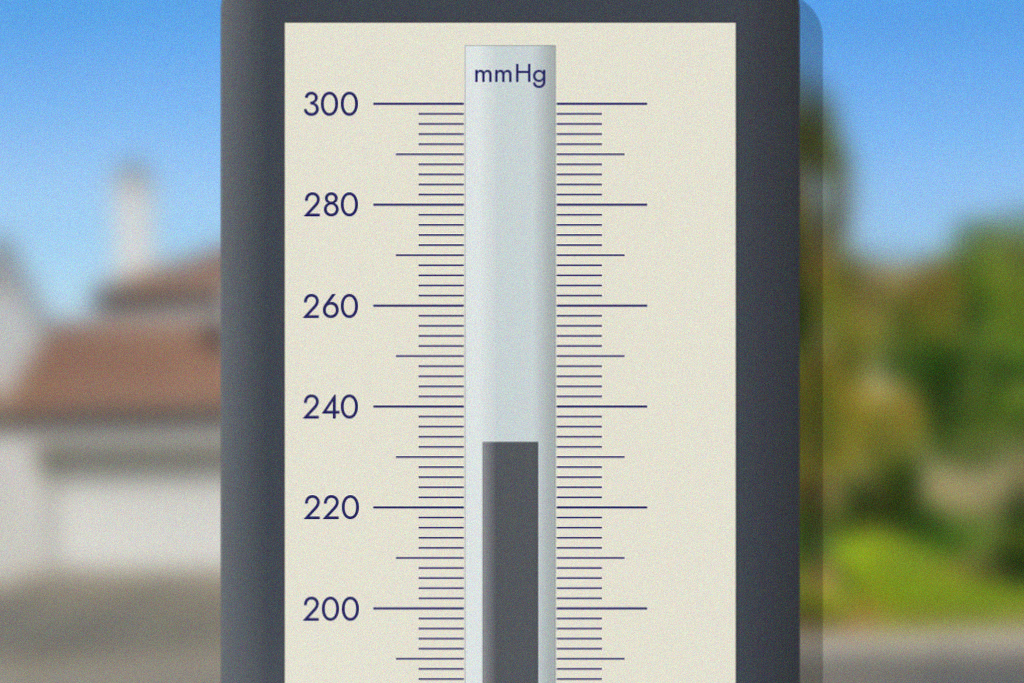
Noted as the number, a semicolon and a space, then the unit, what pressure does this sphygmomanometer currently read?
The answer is 233; mmHg
